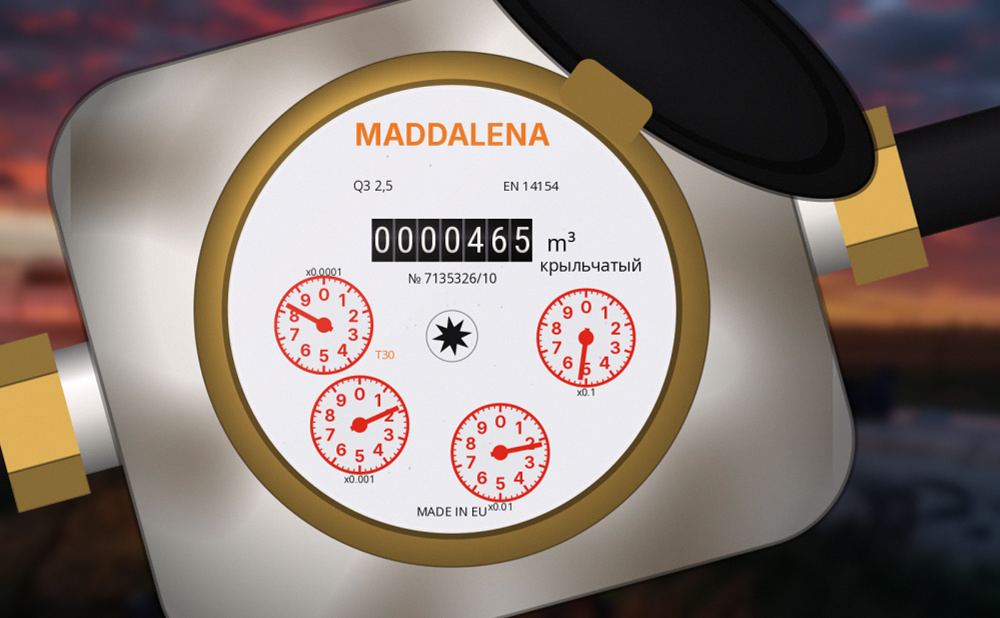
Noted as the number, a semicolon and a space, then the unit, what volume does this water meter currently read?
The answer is 465.5218; m³
